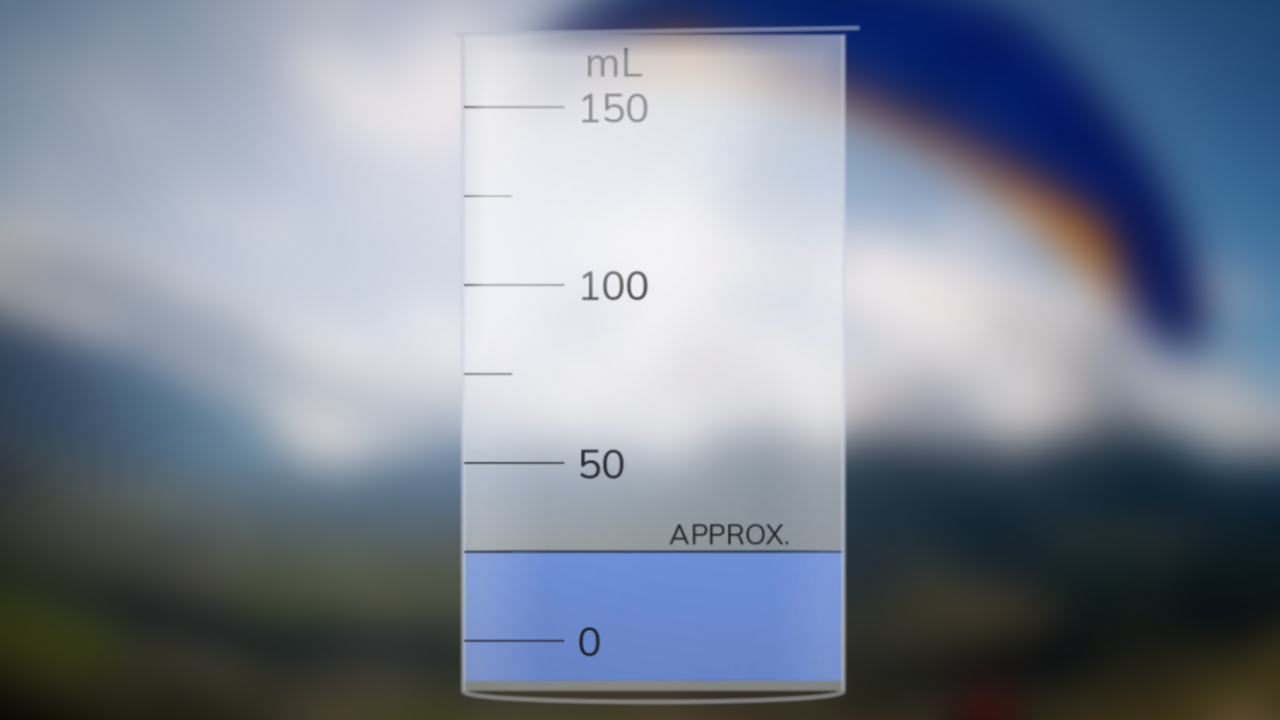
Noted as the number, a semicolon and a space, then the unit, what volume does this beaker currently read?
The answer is 25; mL
